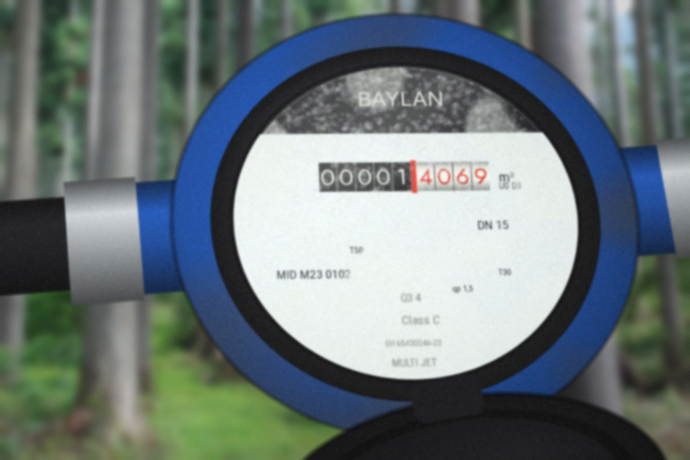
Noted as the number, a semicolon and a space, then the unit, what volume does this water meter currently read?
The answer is 1.4069; m³
